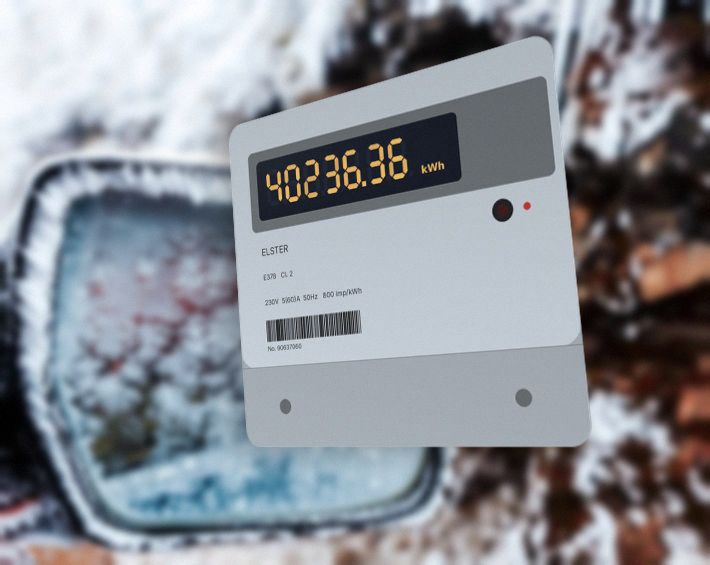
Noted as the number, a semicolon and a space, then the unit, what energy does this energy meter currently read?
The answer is 40236.36; kWh
